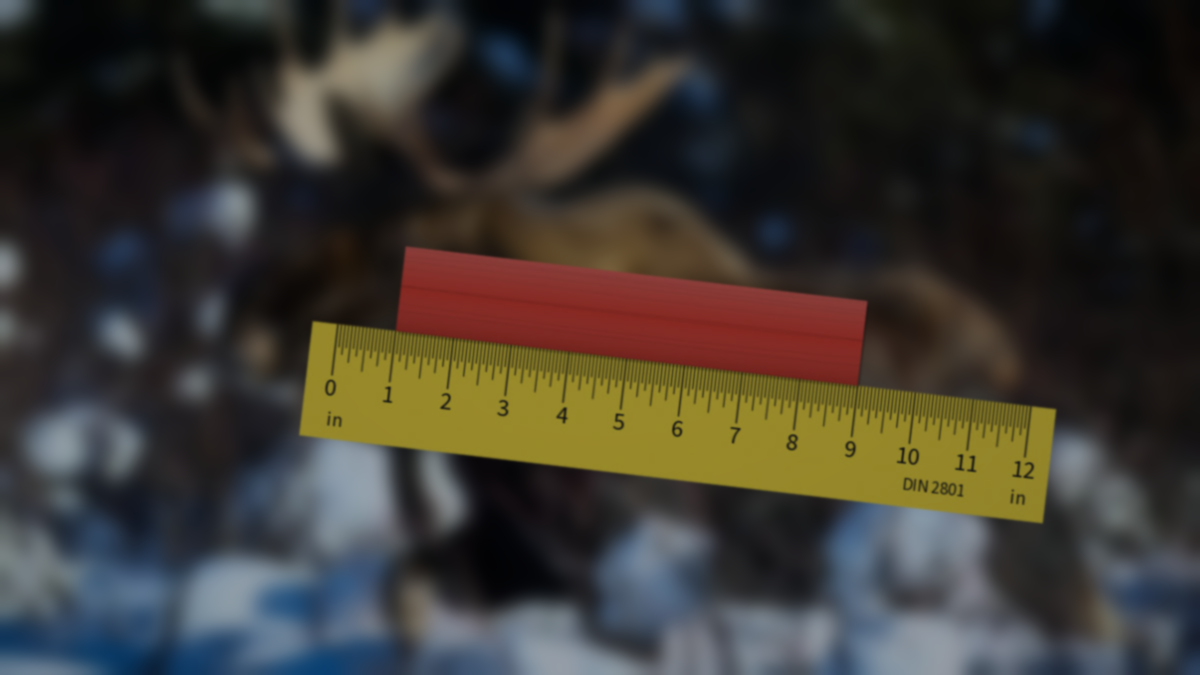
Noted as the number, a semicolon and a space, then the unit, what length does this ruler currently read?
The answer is 8; in
